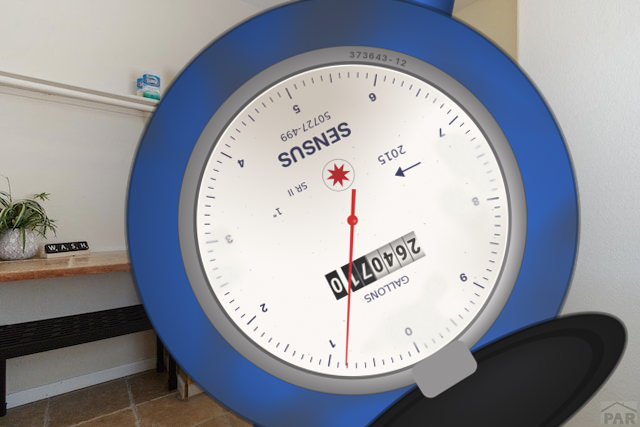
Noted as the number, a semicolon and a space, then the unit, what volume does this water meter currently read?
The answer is 2640710.8; gal
